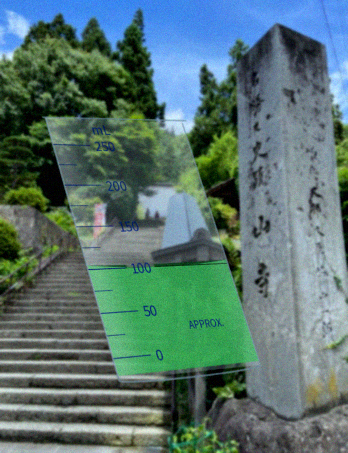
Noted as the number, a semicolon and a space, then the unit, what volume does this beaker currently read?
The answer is 100; mL
